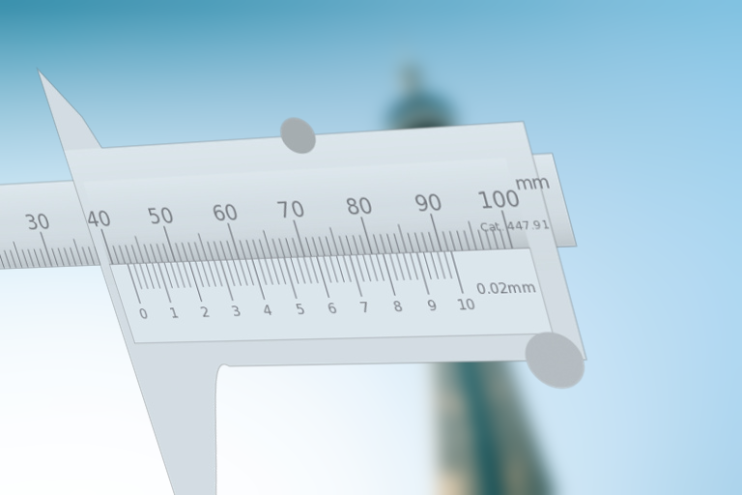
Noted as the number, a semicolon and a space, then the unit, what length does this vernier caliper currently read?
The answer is 42.4; mm
